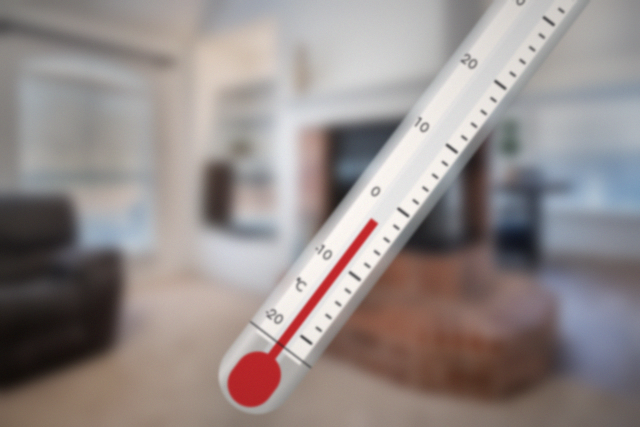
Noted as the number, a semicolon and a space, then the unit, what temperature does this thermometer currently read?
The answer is -3; °C
